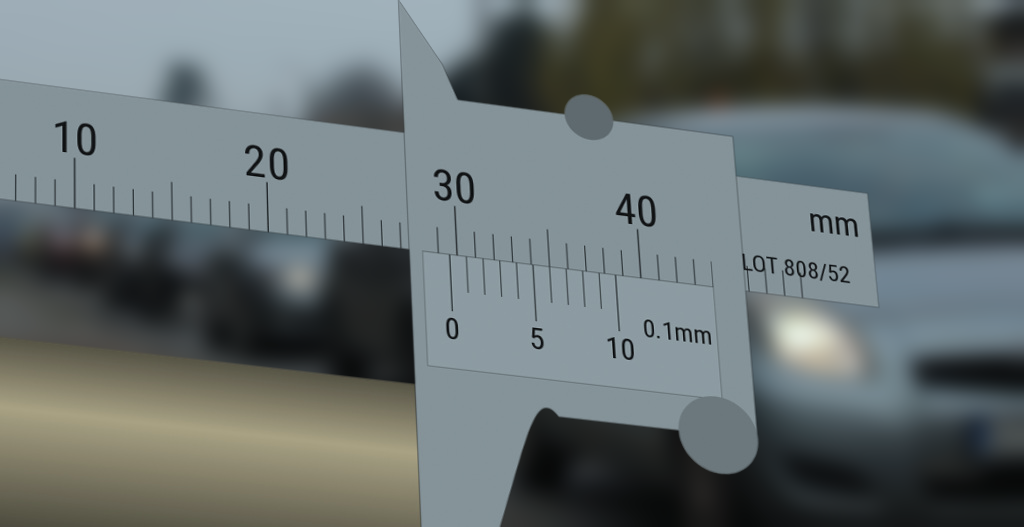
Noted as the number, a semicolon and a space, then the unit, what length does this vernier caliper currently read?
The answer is 29.6; mm
